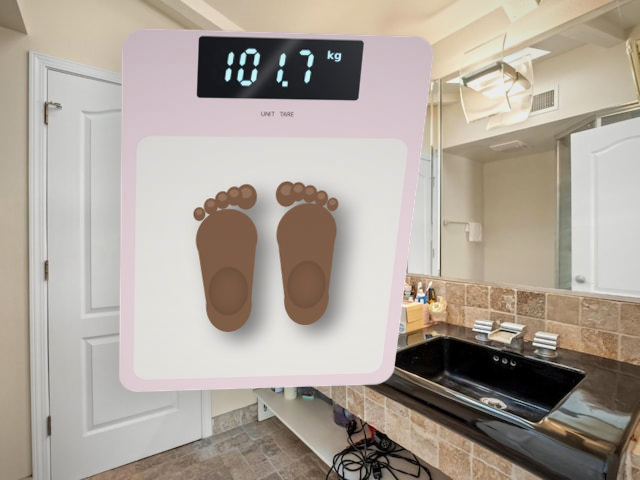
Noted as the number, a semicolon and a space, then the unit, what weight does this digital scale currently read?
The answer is 101.7; kg
